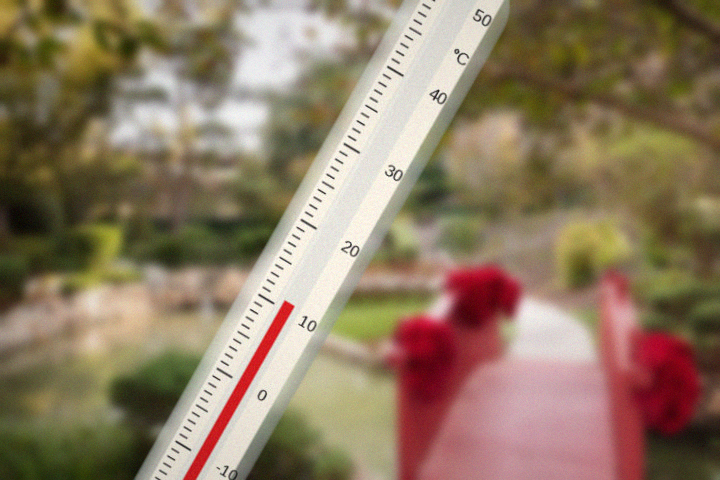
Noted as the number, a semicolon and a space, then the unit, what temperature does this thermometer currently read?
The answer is 11; °C
